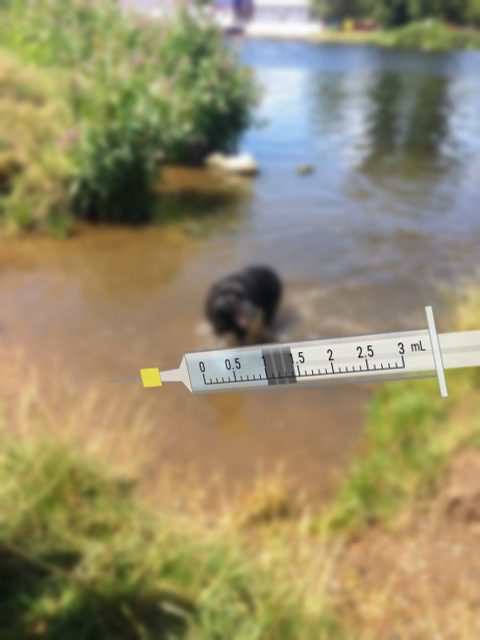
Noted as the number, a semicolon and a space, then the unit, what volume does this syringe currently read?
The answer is 1; mL
